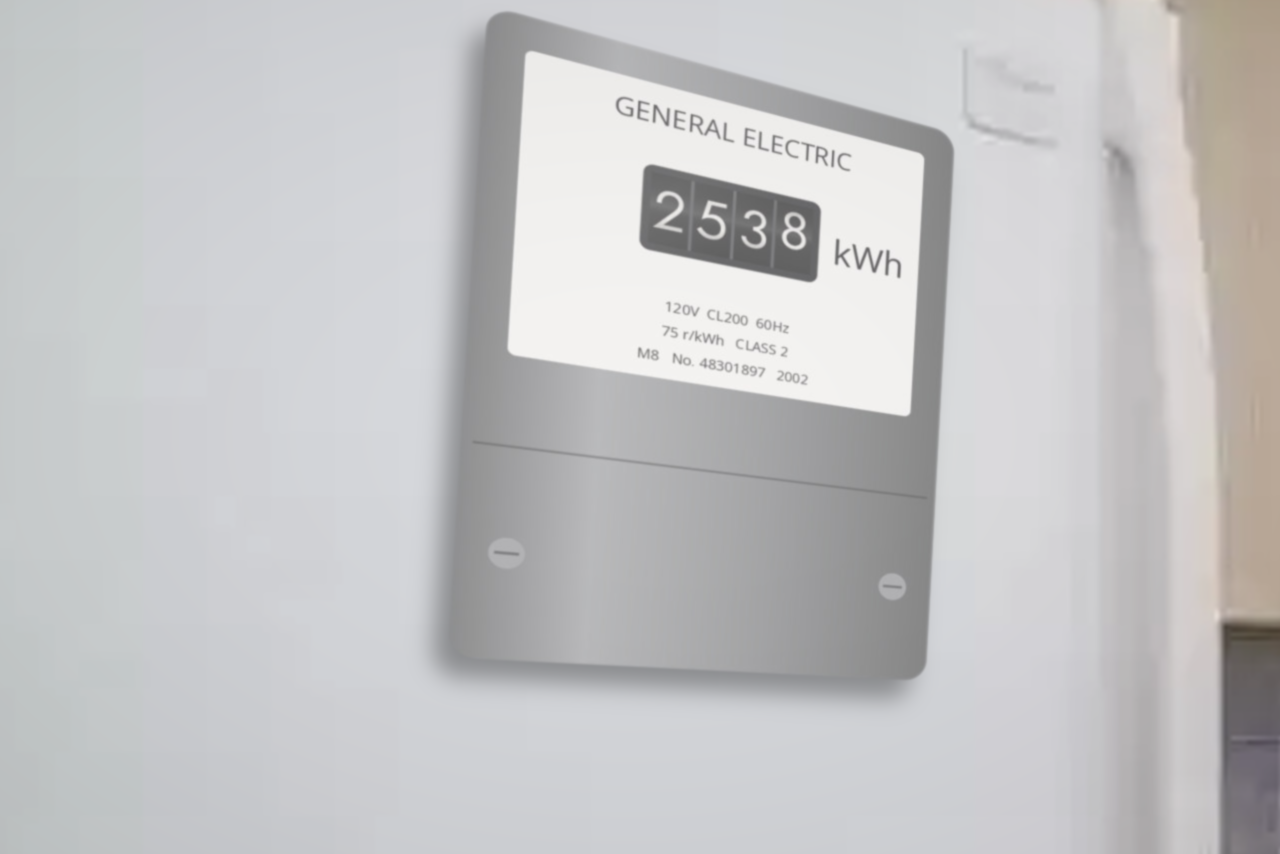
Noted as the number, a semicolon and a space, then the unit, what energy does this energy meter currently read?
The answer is 2538; kWh
